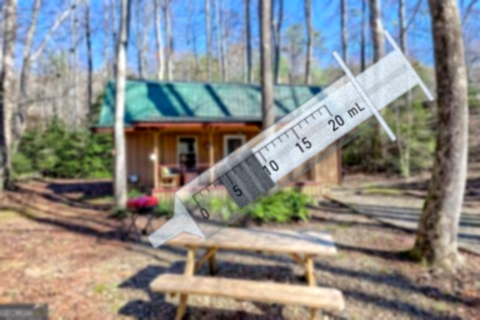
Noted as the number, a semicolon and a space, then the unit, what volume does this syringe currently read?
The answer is 4; mL
